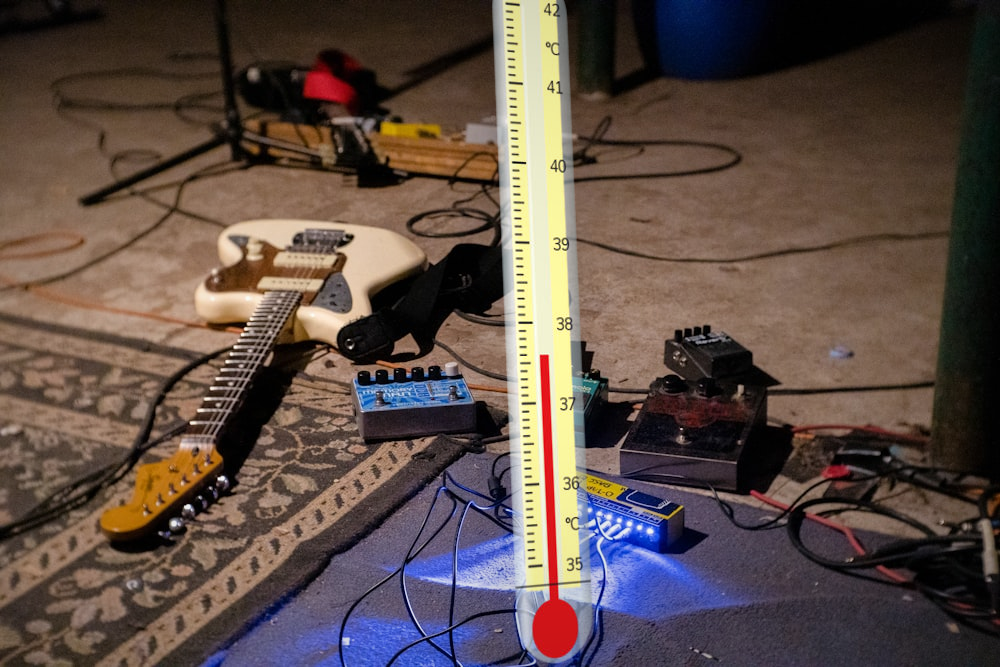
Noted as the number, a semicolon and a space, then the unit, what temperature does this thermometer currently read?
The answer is 37.6; °C
